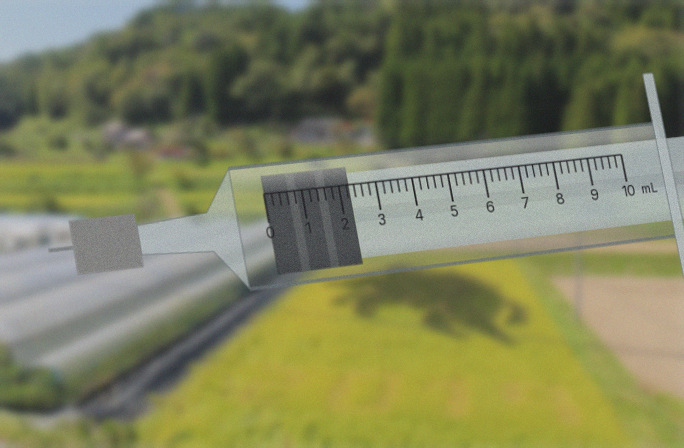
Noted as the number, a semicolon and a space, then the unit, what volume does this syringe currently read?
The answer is 0; mL
